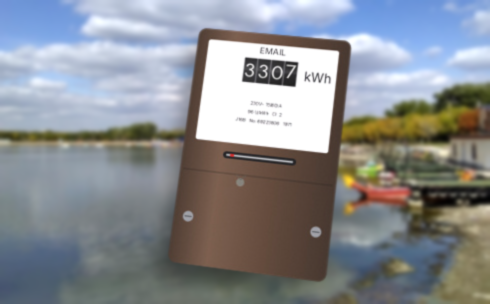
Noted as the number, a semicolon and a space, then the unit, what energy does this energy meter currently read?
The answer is 3307; kWh
